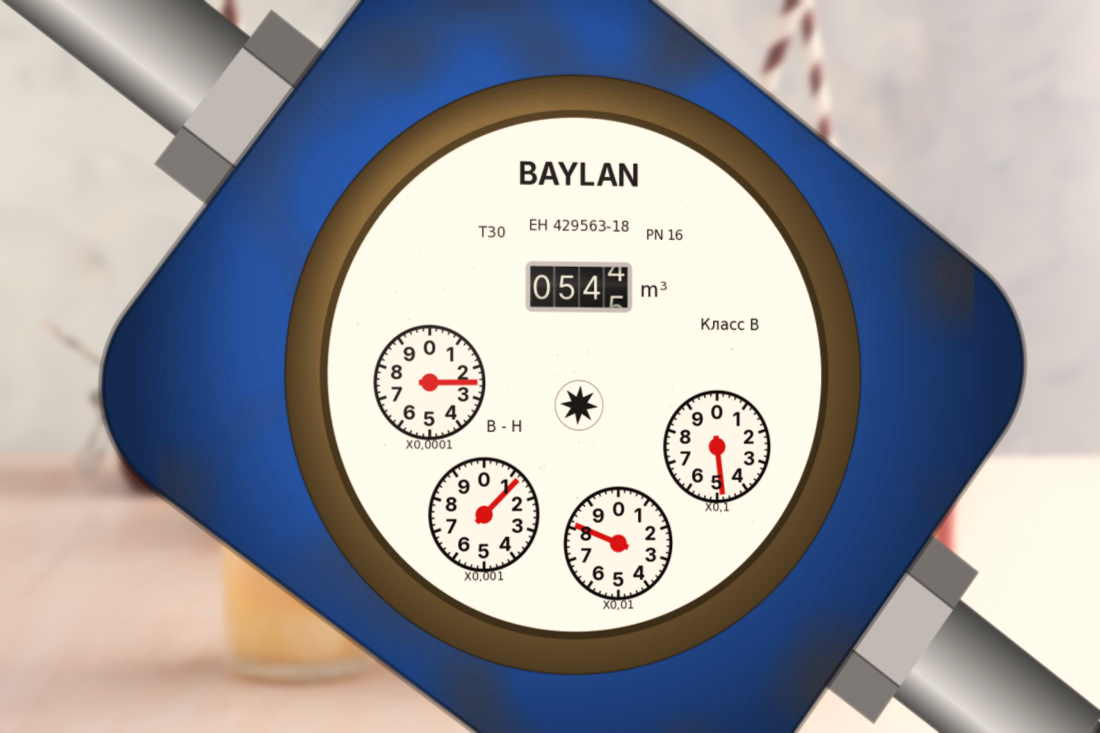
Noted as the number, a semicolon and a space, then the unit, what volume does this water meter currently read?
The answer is 544.4812; m³
